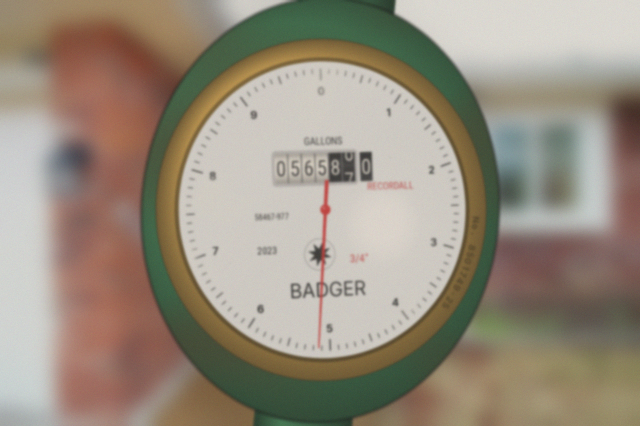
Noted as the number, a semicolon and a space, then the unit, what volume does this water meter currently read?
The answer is 565865.1; gal
